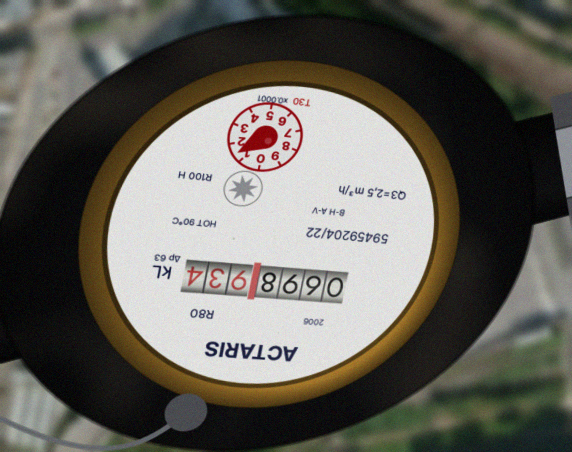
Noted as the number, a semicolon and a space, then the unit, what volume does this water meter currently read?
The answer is 698.9341; kL
